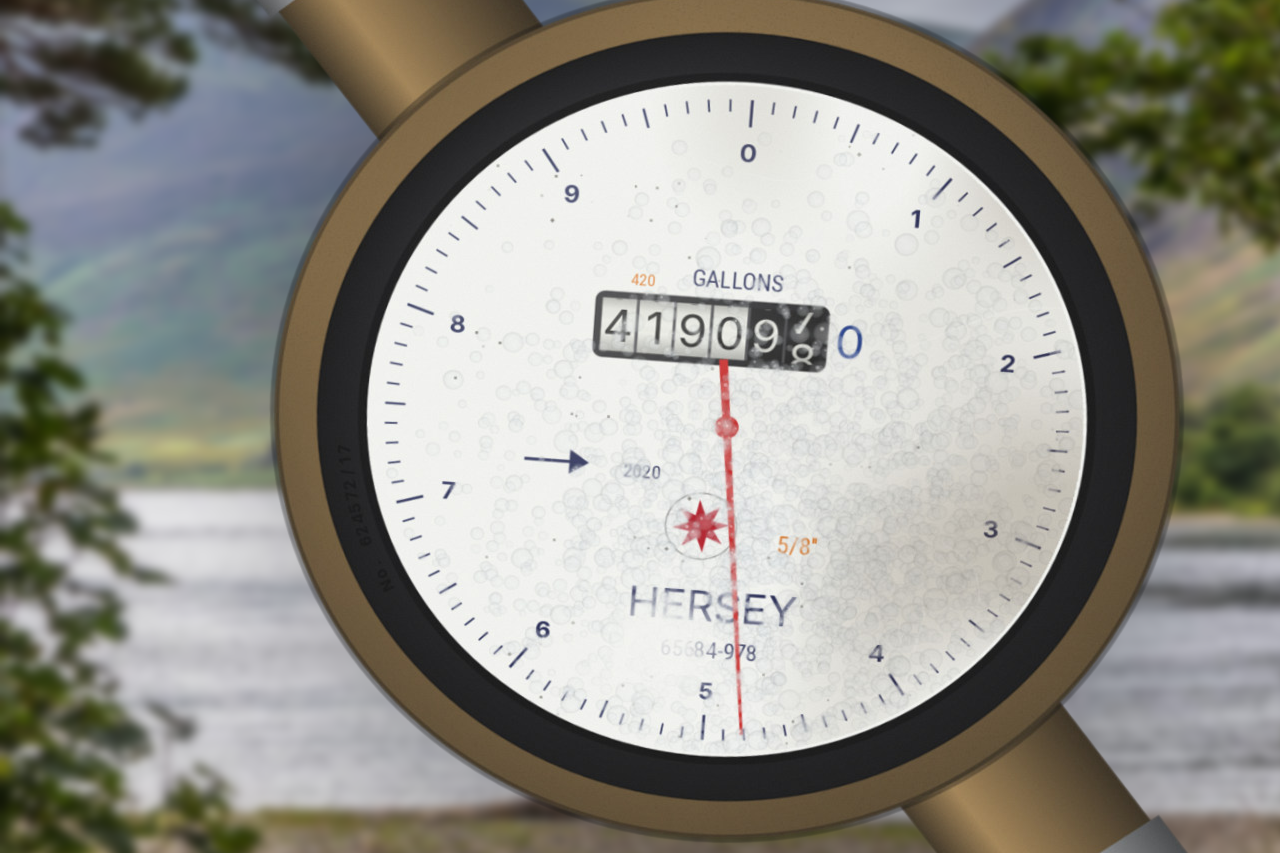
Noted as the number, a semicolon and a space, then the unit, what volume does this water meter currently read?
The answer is 4190974.8; gal
